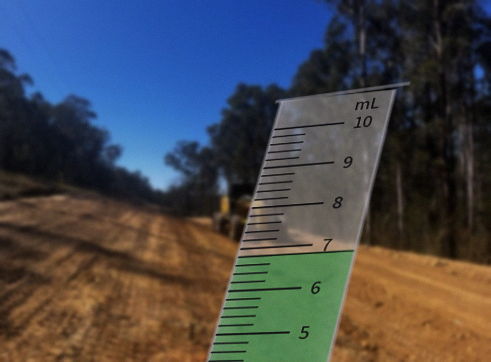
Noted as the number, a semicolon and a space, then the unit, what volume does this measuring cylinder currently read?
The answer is 6.8; mL
